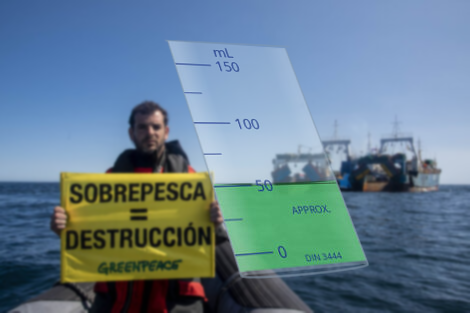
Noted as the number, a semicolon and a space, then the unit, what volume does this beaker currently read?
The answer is 50; mL
